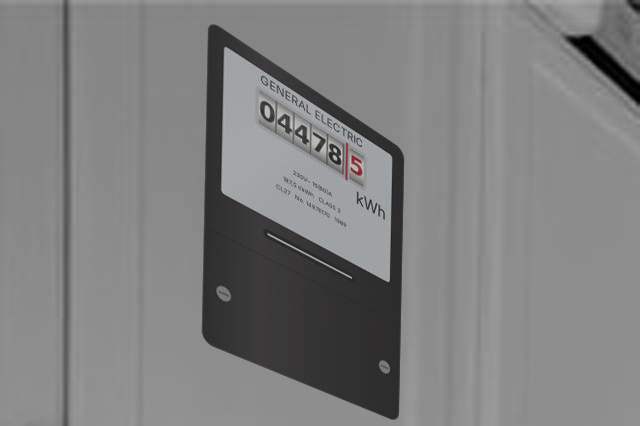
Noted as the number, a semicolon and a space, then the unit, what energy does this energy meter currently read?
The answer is 4478.5; kWh
